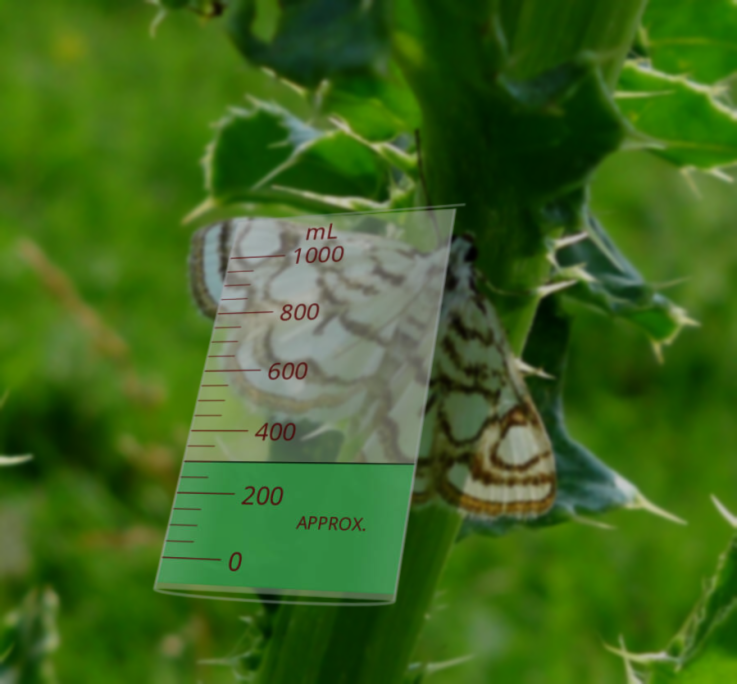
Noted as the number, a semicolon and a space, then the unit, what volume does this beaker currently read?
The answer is 300; mL
